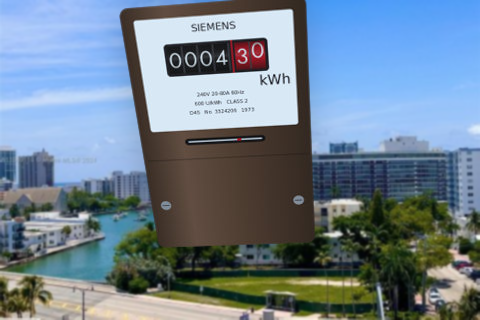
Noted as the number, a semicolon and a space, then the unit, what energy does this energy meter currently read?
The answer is 4.30; kWh
